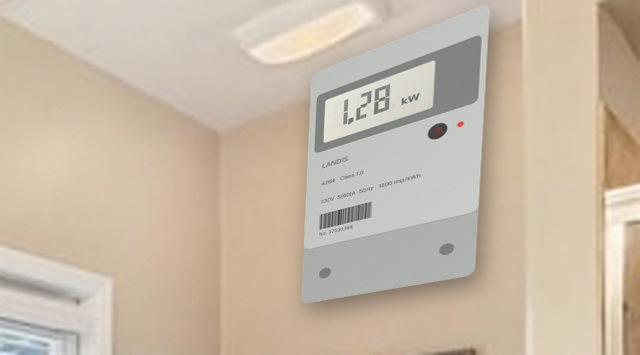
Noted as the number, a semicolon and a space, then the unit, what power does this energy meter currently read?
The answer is 1.28; kW
